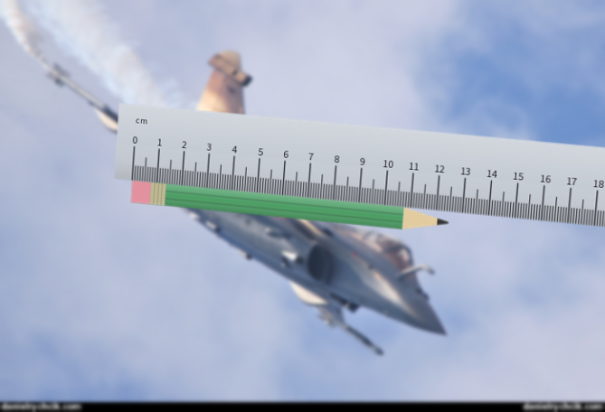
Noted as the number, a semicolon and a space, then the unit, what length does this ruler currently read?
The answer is 12.5; cm
